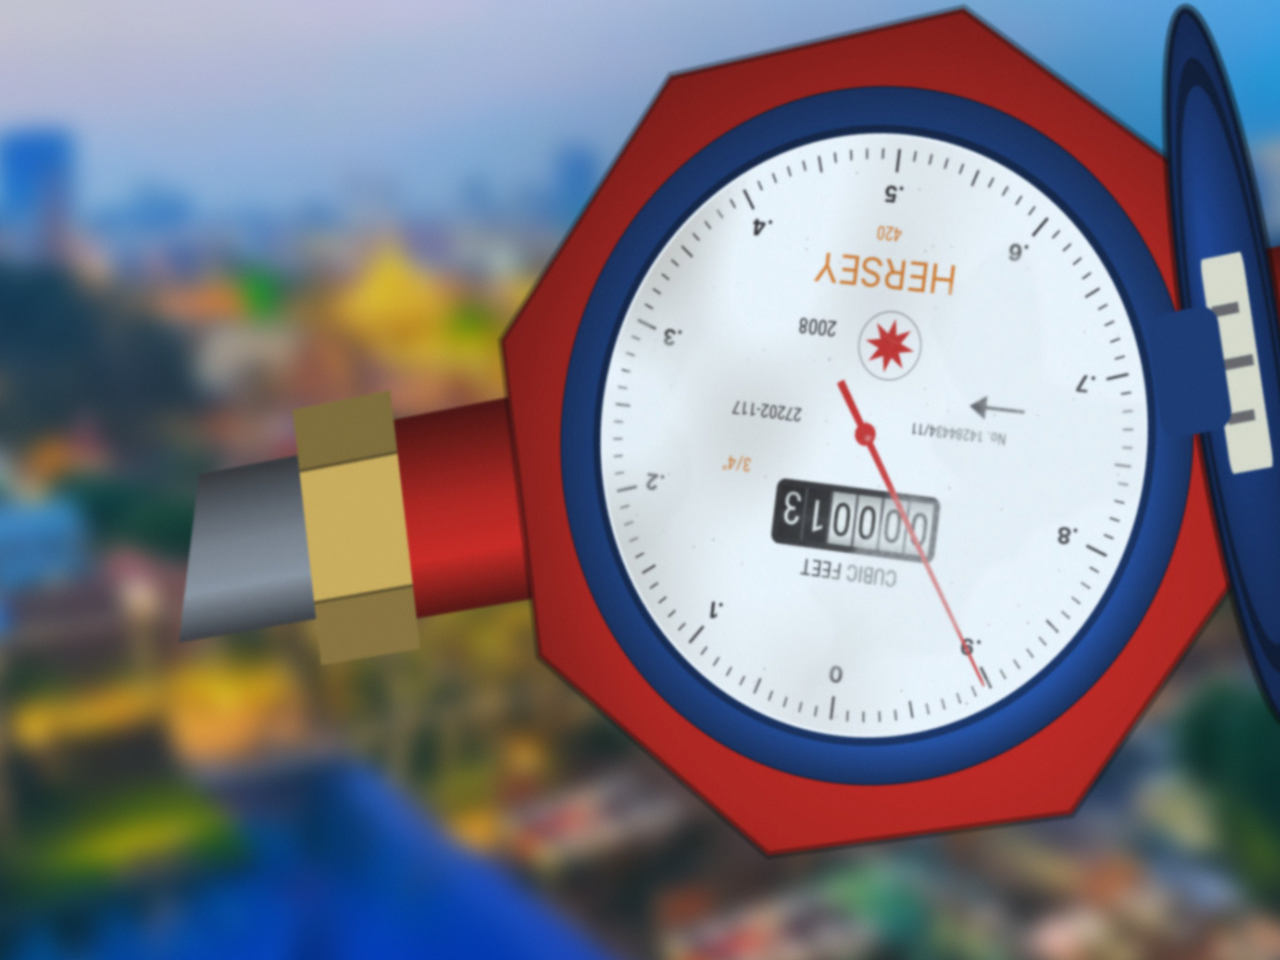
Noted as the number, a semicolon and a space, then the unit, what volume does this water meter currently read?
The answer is 12.90; ft³
